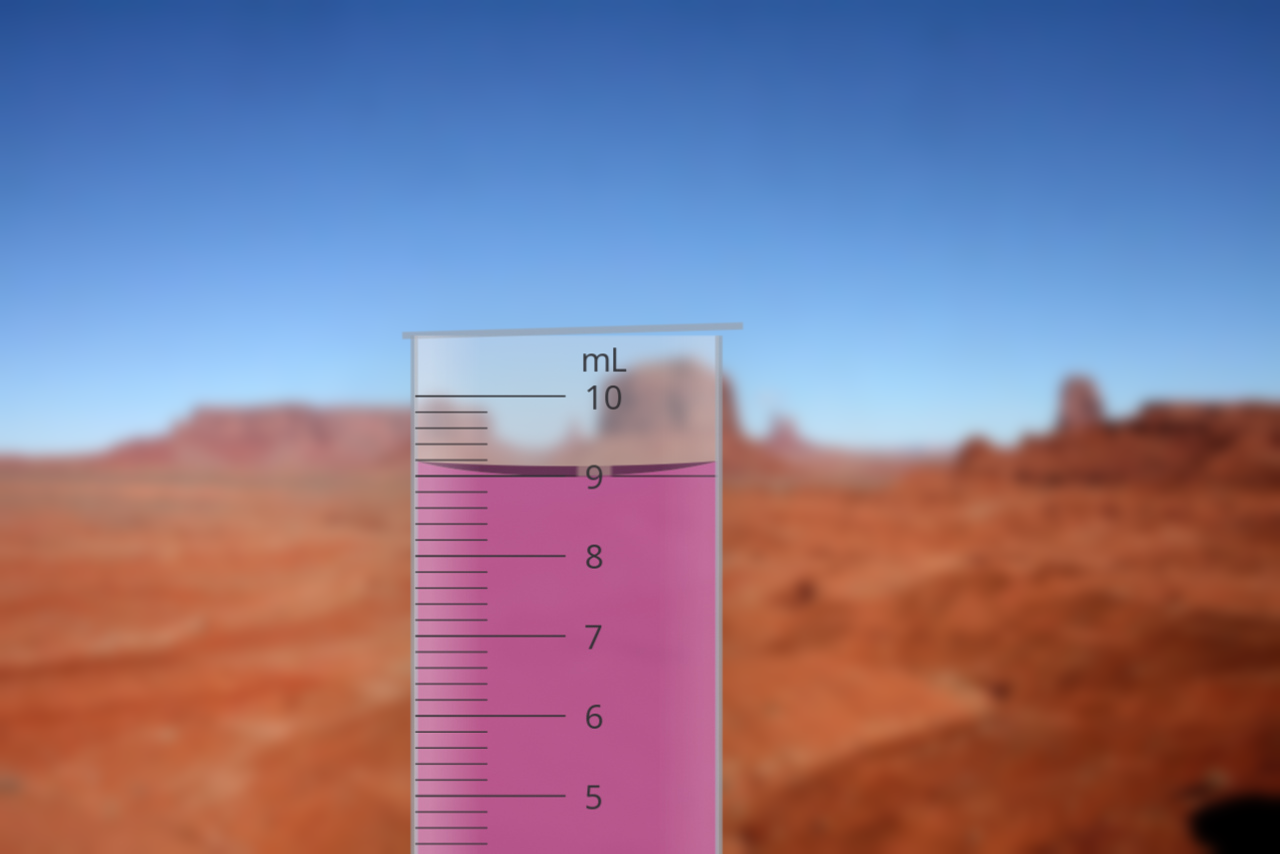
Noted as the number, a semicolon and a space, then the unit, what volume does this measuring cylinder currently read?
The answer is 9; mL
